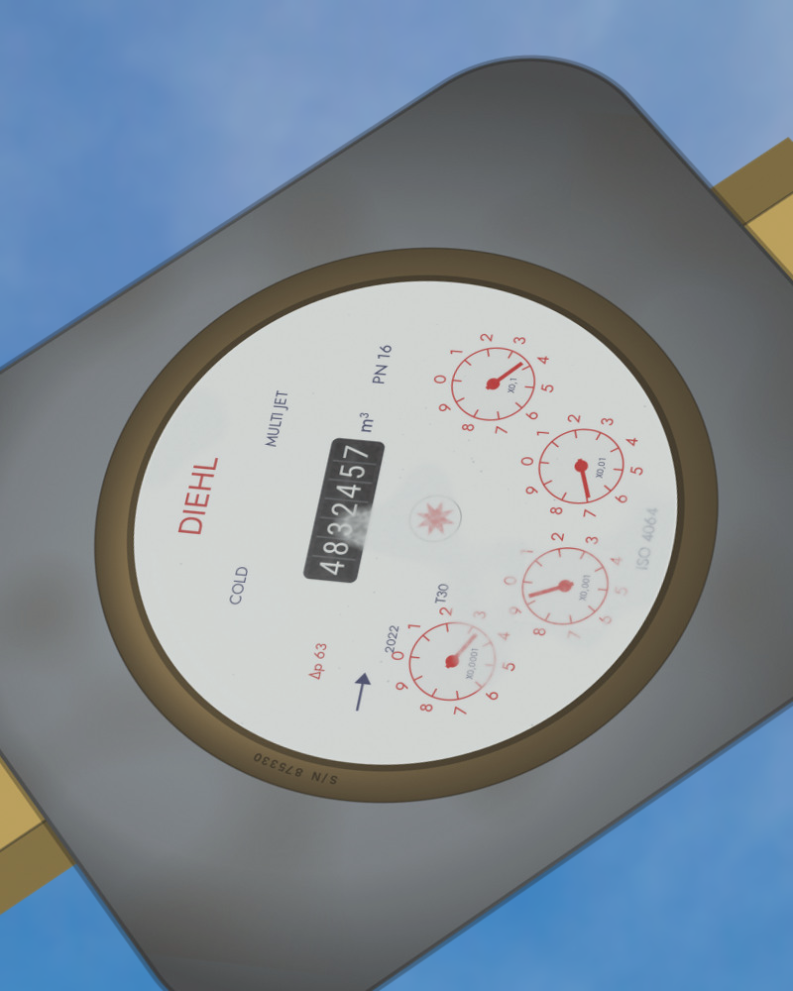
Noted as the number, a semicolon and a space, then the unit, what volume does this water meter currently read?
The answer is 4832457.3693; m³
